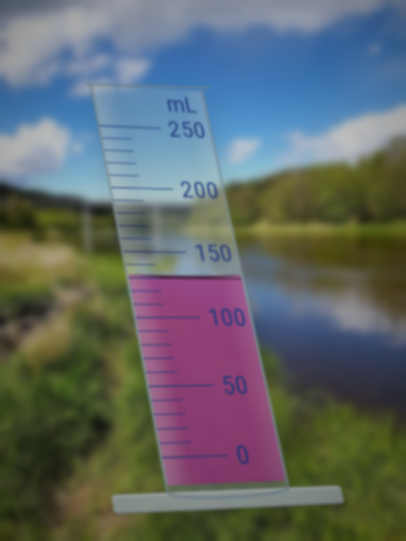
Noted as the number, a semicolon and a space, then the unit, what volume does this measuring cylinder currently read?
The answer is 130; mL
